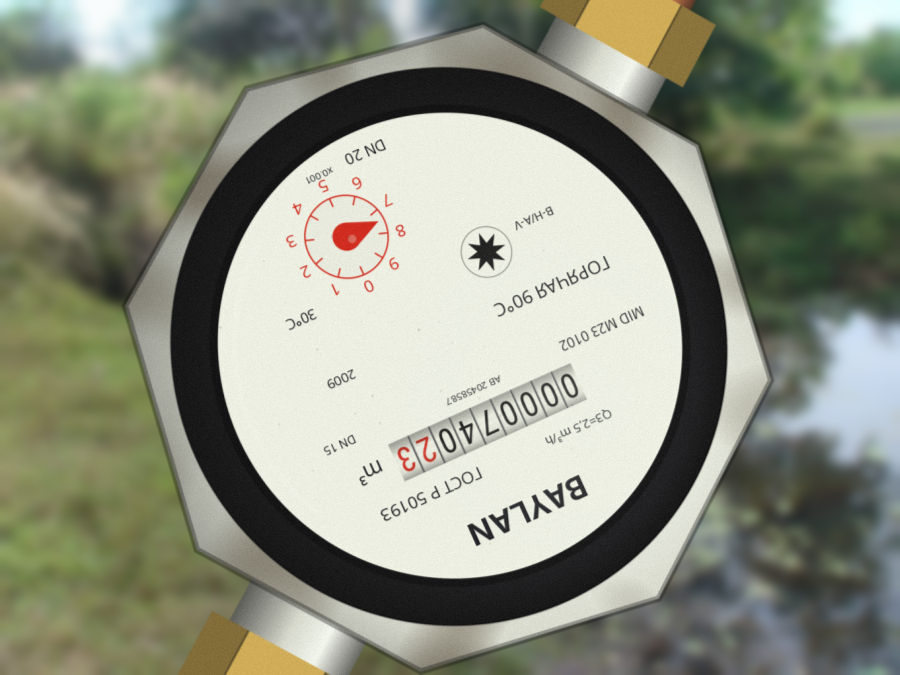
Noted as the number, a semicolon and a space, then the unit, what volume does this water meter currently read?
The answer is 740.237; m³
